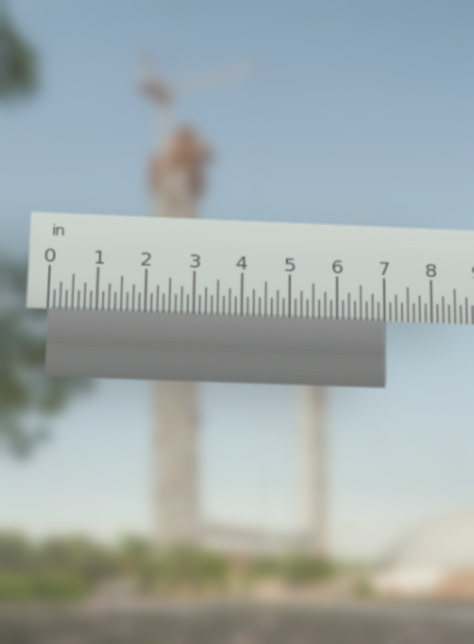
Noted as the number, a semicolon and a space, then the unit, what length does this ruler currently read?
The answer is 7; in
